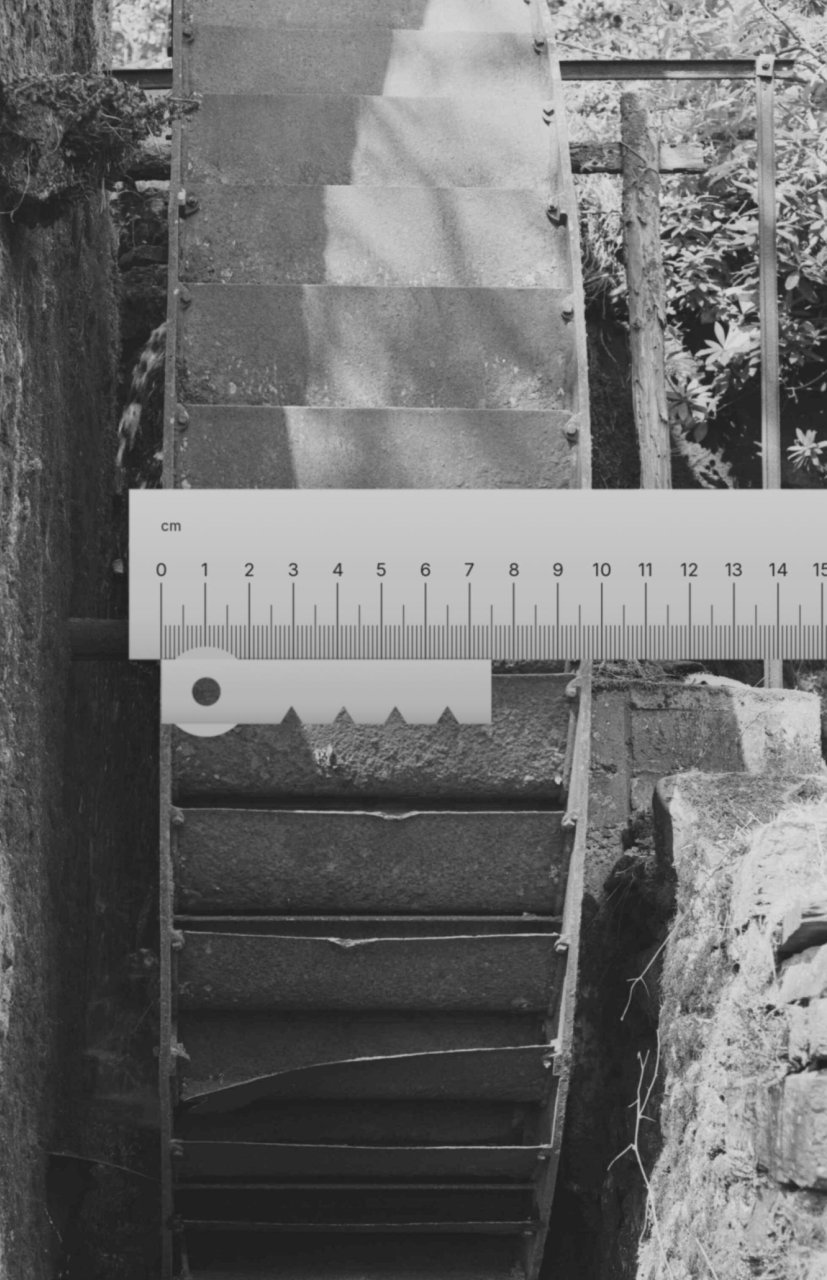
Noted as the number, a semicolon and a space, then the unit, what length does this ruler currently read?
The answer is 7.5; cm
